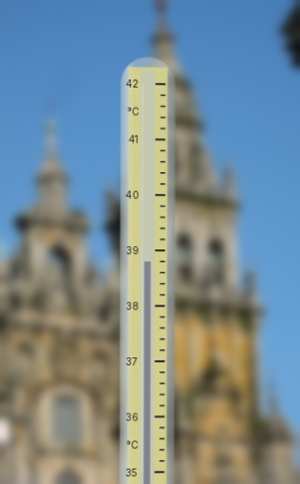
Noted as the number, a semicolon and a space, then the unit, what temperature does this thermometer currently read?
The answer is 38.8; °C
